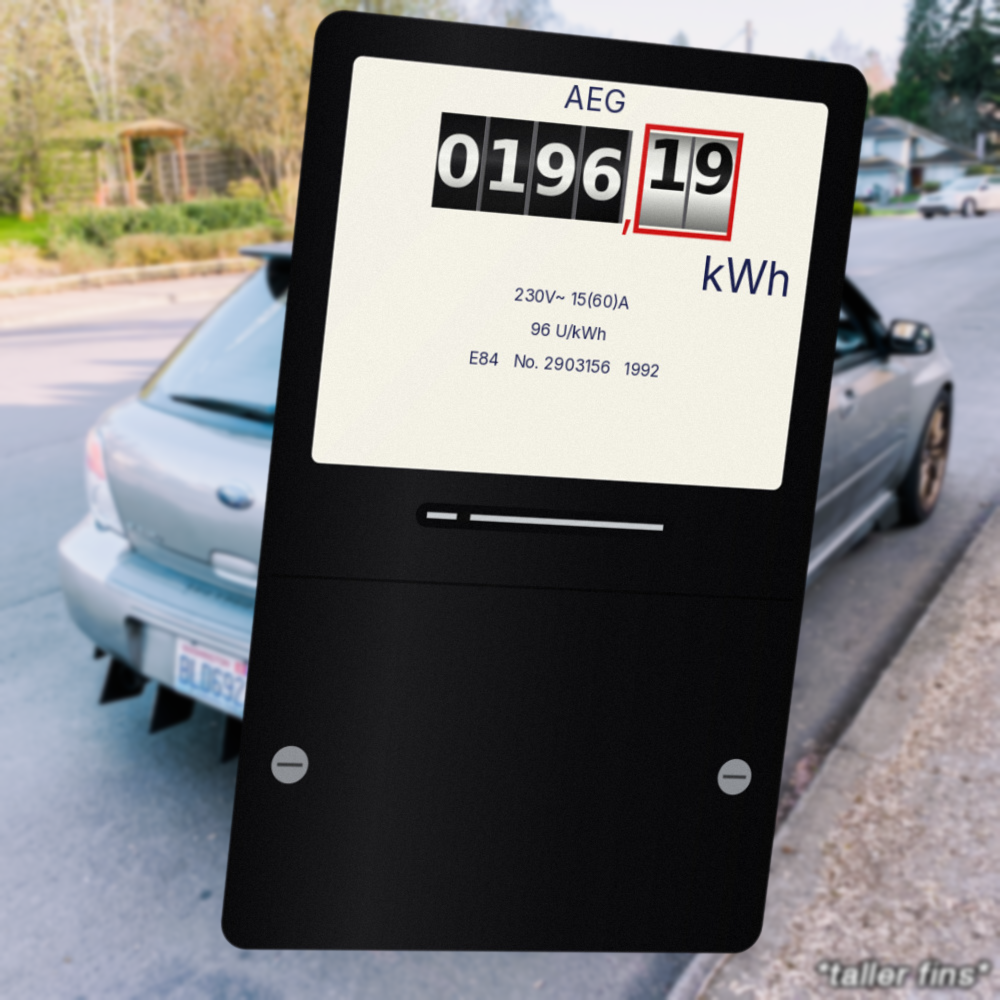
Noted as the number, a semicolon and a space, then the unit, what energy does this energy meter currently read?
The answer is 196.19; kWh
